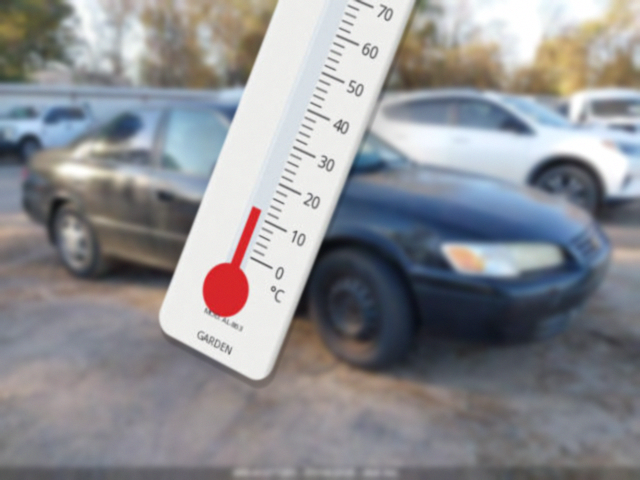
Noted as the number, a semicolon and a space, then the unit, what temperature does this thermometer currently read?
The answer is 12; °C
